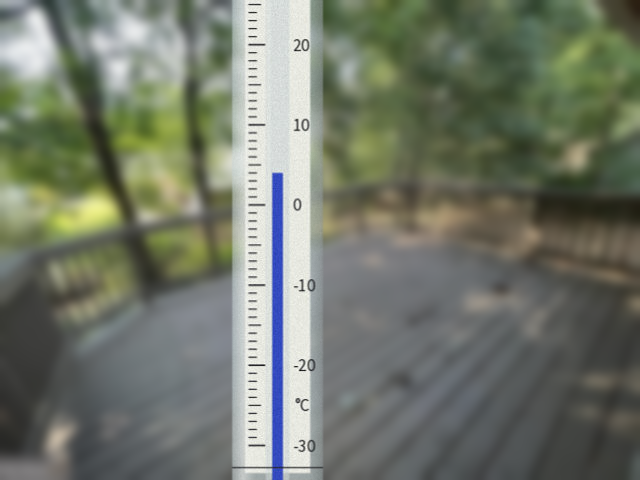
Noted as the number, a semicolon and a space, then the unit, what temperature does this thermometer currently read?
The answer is 4; °C
